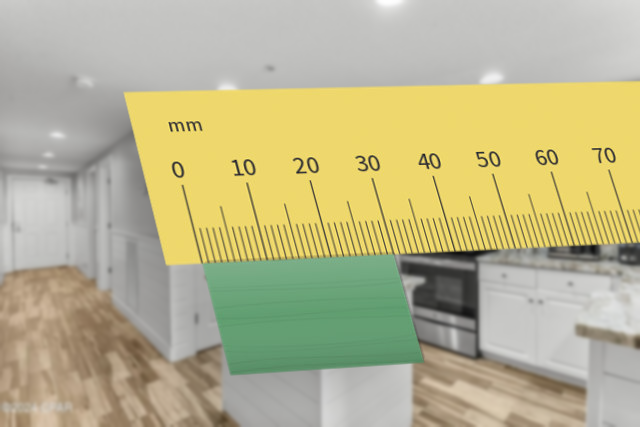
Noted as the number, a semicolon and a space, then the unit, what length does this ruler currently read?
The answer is 30; mm
